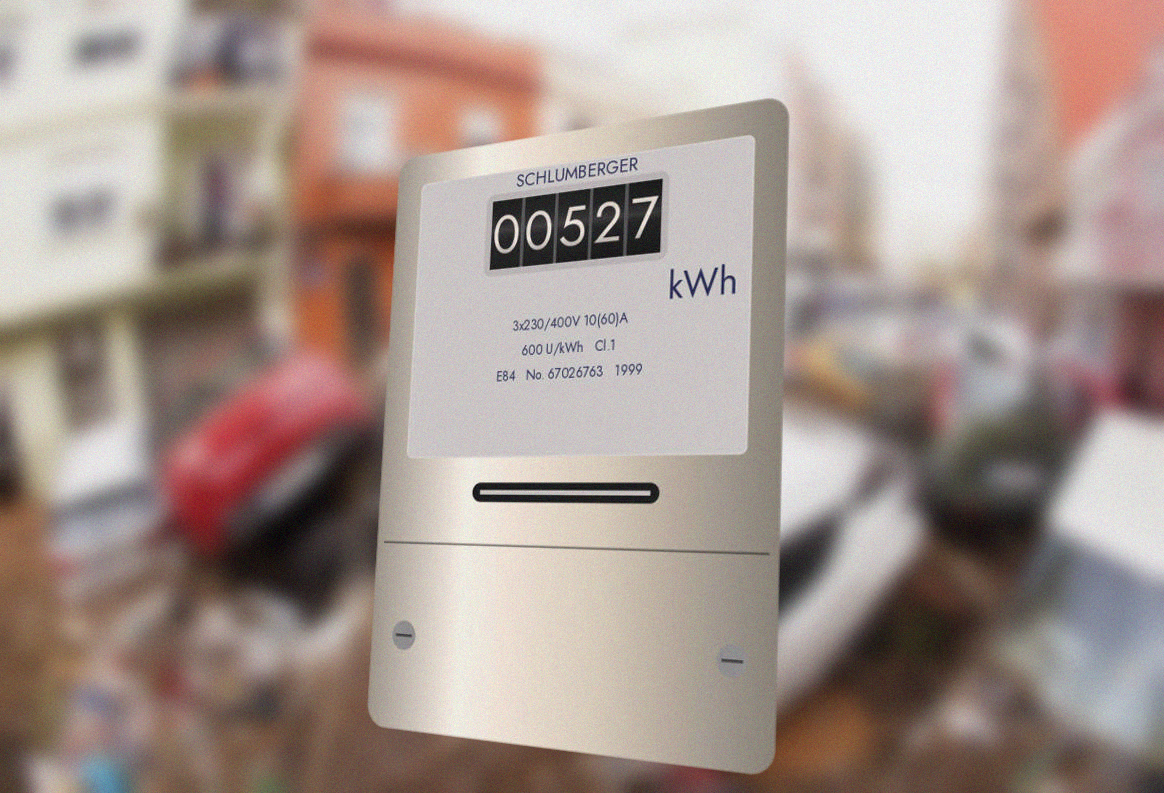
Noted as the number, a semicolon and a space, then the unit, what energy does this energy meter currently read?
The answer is 527; kWh
